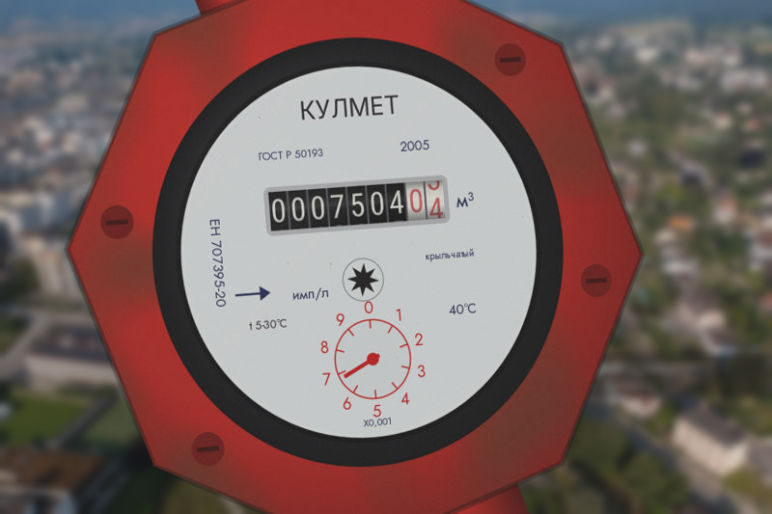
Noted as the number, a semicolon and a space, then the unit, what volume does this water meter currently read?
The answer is 7504.036; m³
